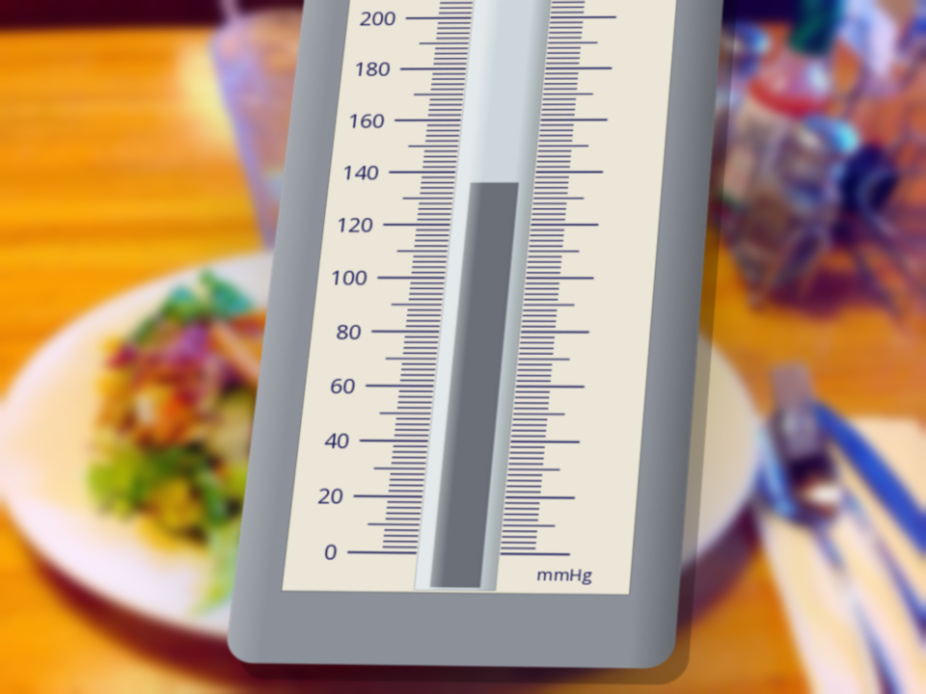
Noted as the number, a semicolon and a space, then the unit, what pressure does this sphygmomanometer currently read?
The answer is 136; mmHg
